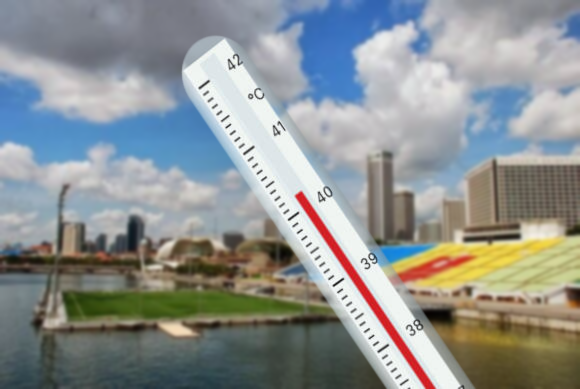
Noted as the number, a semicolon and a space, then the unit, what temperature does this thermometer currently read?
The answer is 40.2; °C
